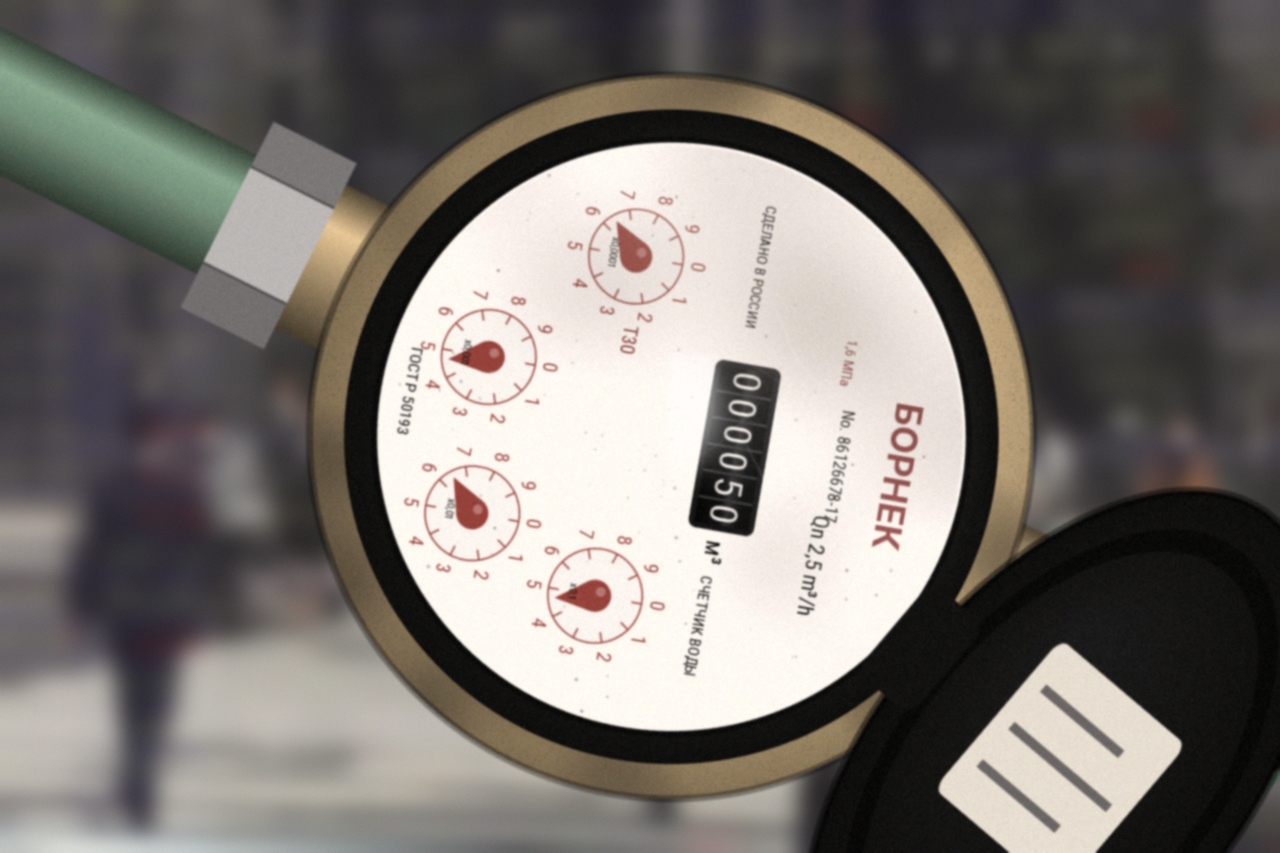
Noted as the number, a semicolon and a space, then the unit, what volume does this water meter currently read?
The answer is 50.4646; m³
